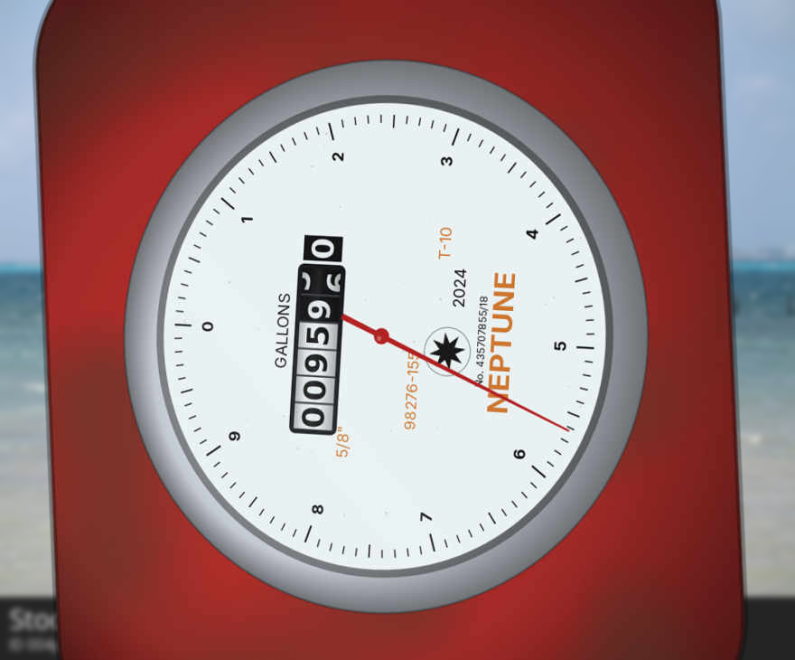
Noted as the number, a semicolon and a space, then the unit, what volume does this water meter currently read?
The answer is 95955.6; gal
